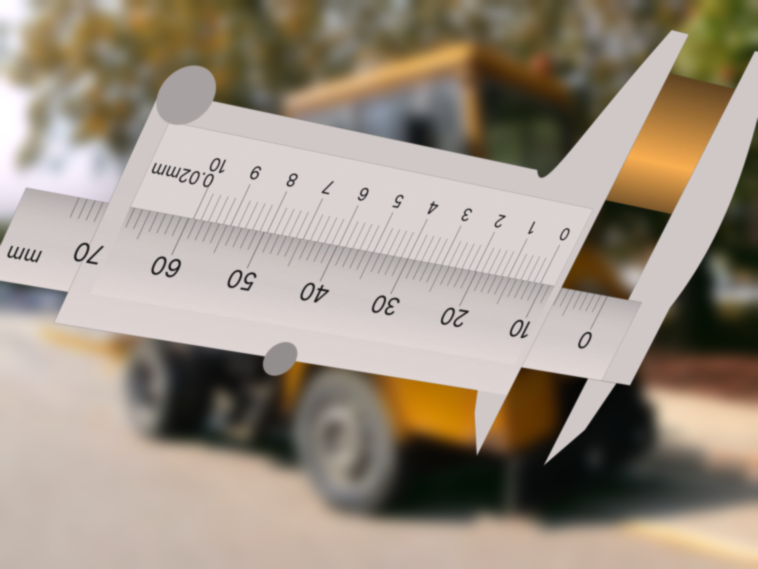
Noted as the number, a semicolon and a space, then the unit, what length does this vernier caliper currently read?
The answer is 10.4; mm
